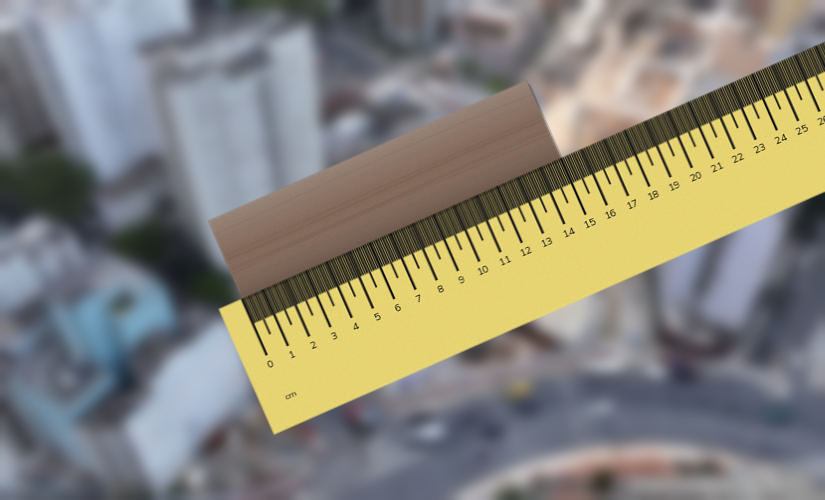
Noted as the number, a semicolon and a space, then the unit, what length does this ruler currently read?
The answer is 15; cm
